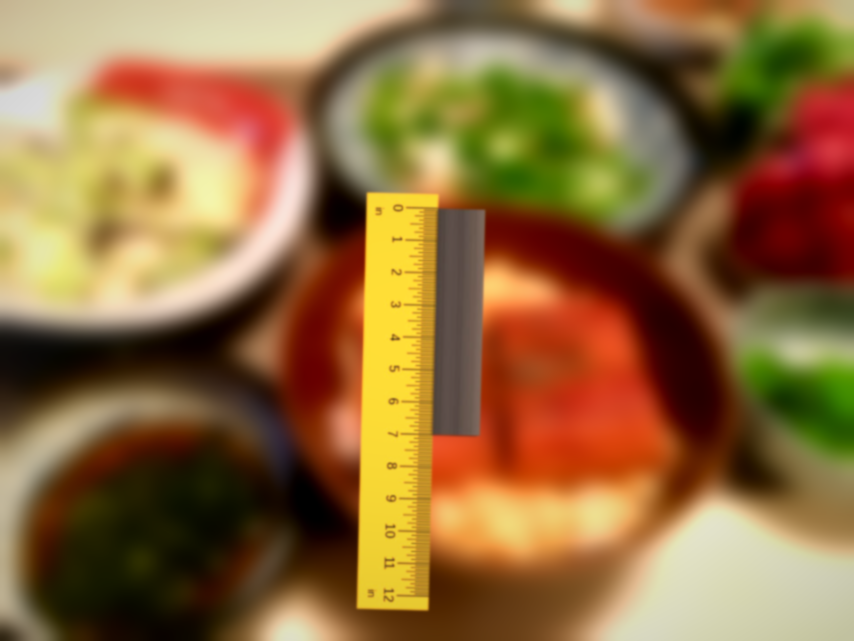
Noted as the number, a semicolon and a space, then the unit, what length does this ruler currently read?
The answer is 7; in
